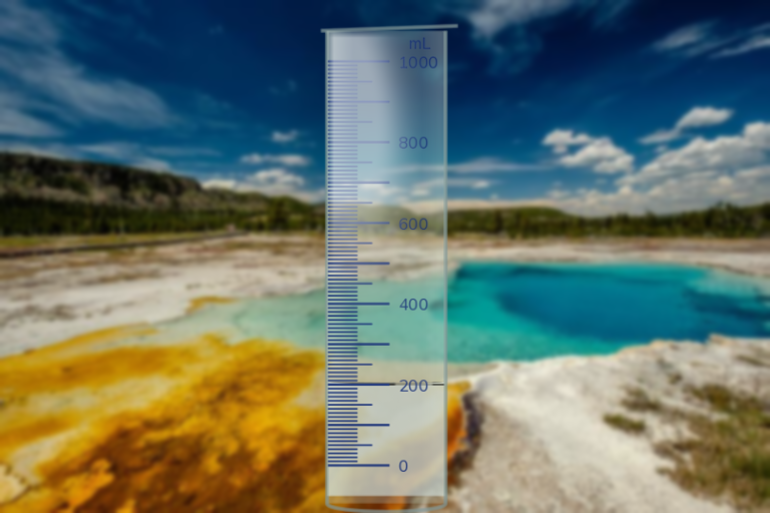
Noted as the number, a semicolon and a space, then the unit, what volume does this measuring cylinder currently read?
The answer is 200; mL
